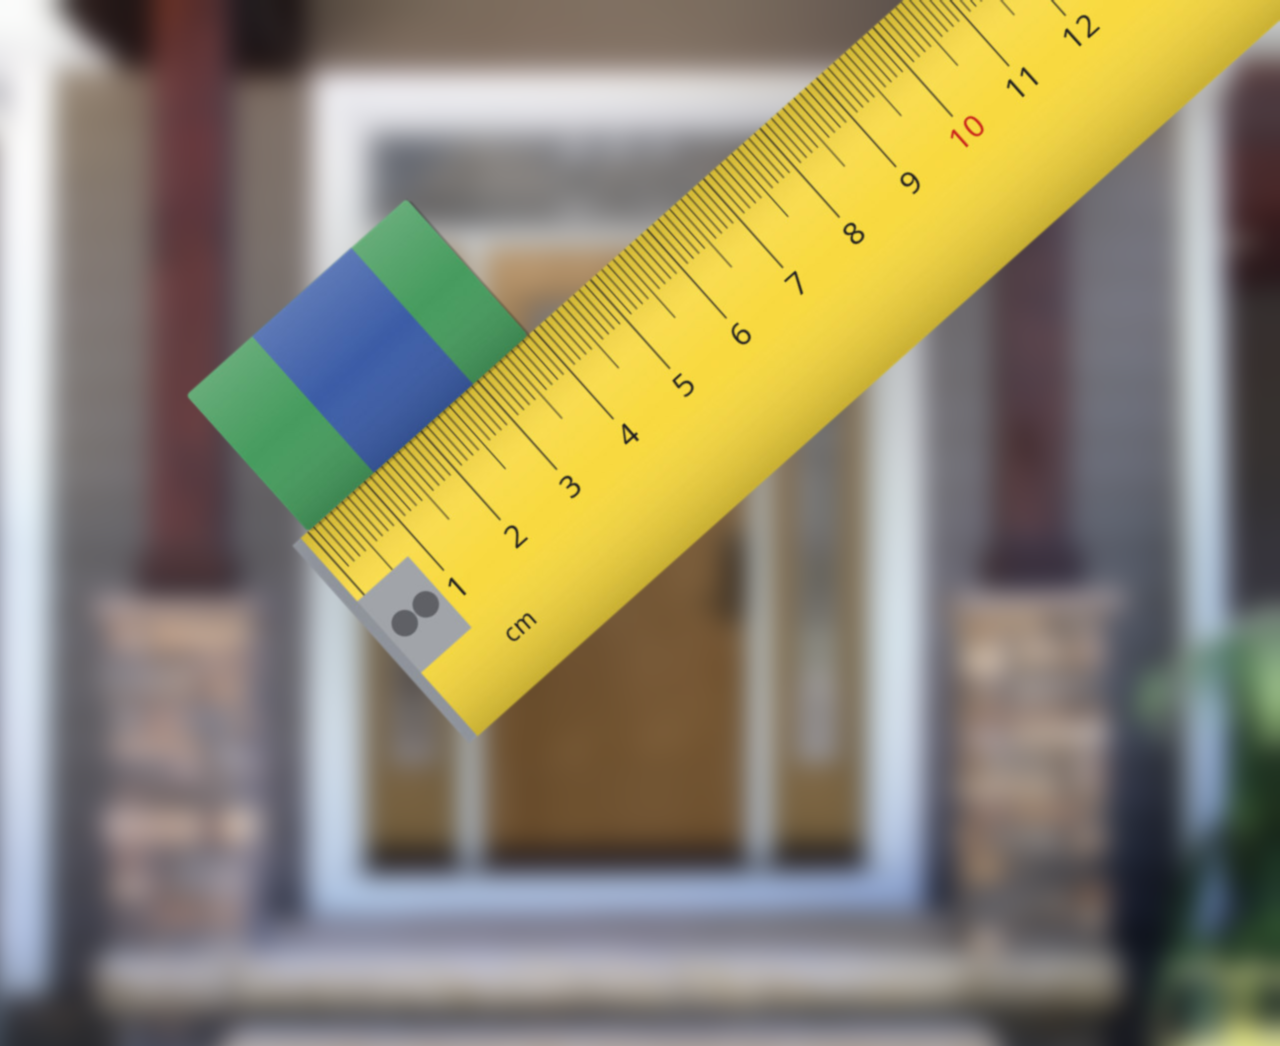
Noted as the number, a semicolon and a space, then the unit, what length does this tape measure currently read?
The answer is 3.9; cm
